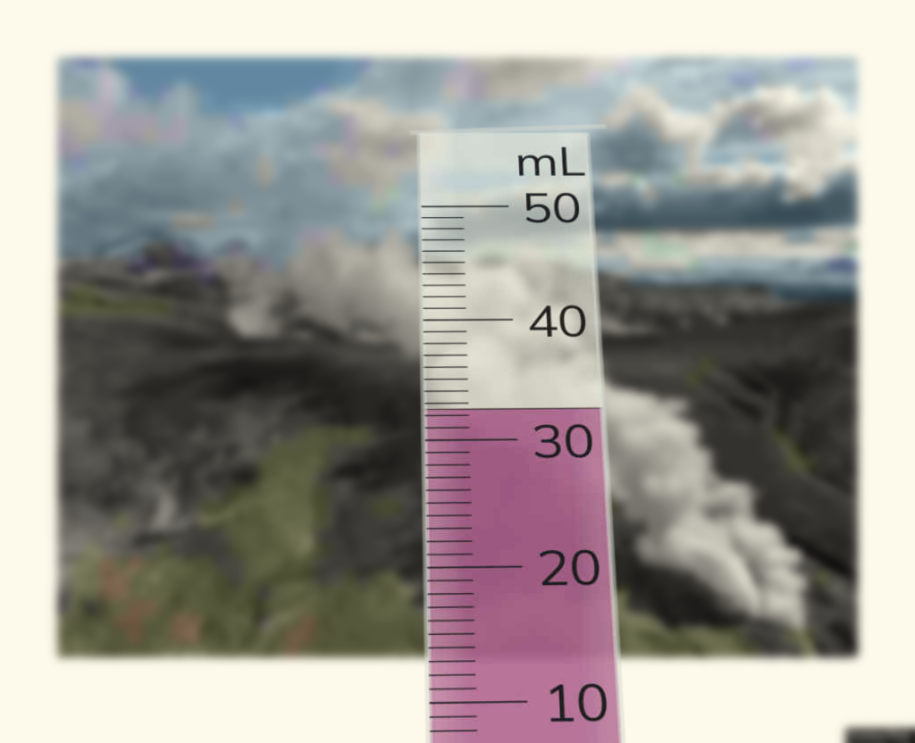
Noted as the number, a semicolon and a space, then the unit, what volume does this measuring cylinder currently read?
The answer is 32.5; mL
